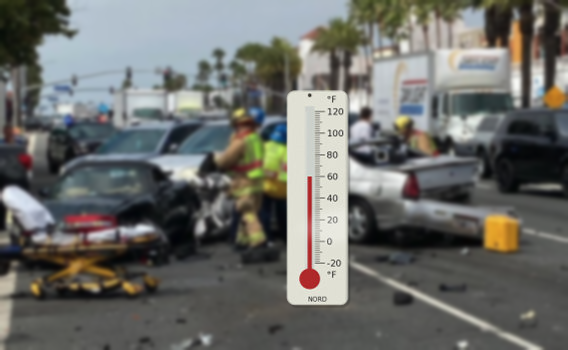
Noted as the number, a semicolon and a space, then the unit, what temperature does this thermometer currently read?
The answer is 60; °F
